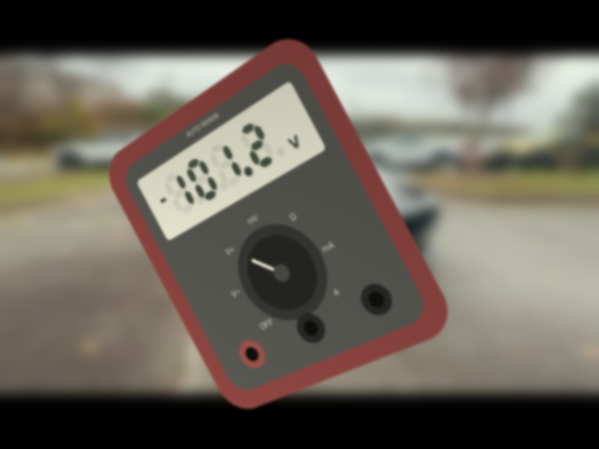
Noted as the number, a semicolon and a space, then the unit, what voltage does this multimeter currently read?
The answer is -101.2; V
